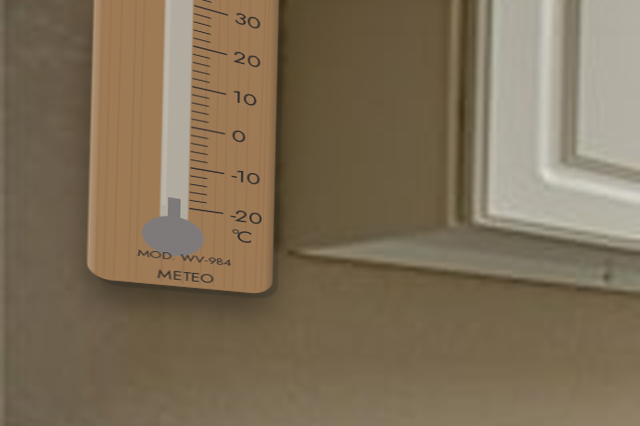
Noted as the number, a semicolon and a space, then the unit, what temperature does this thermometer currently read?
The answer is -18; °C
